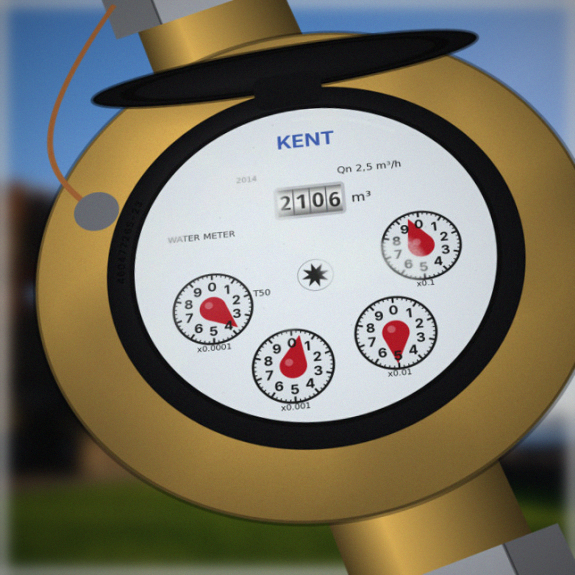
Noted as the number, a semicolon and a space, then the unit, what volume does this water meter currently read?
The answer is 2105.9503; m³
